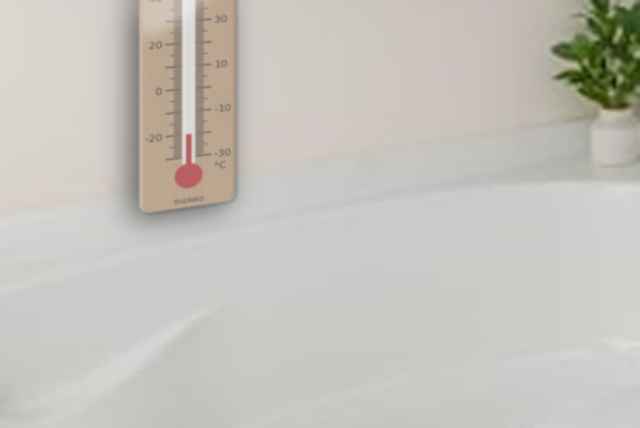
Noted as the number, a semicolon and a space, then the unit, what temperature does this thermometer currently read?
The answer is -20; °C
